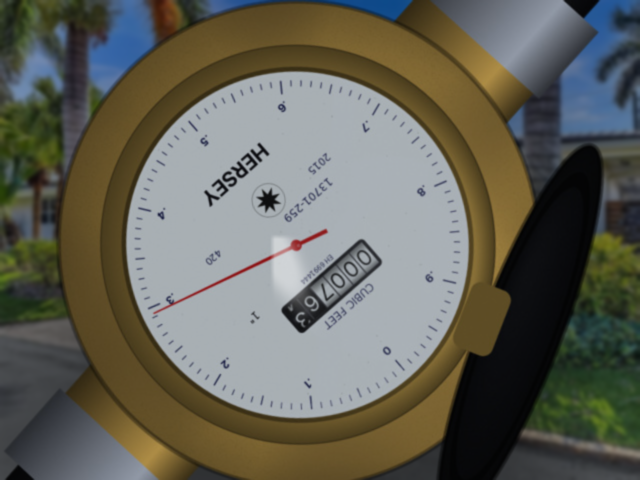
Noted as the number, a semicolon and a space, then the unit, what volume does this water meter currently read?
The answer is 763.29; ft³
